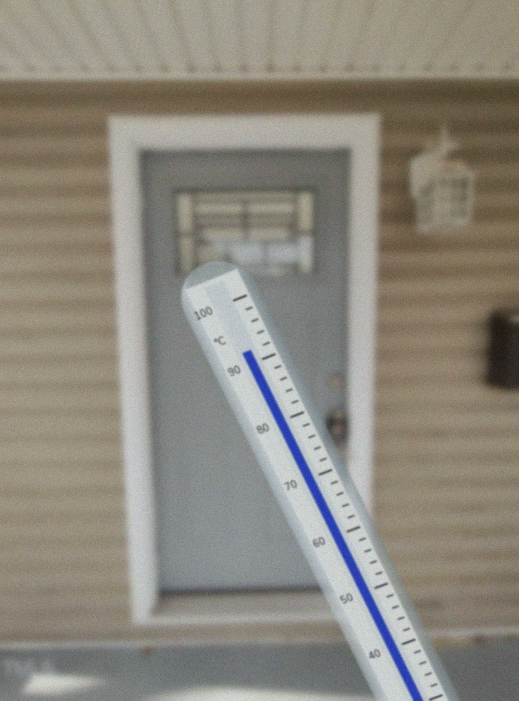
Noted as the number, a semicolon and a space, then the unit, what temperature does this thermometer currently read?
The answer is 92; °C
